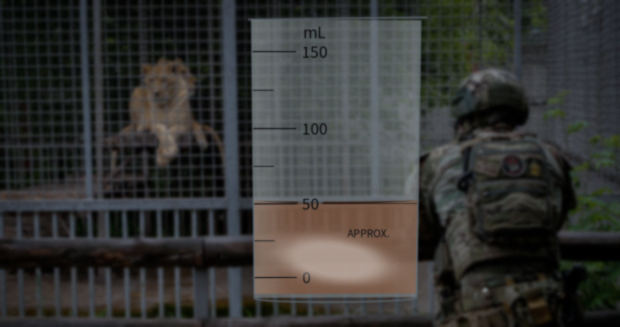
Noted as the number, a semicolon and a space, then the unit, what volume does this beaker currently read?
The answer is 50; mL
